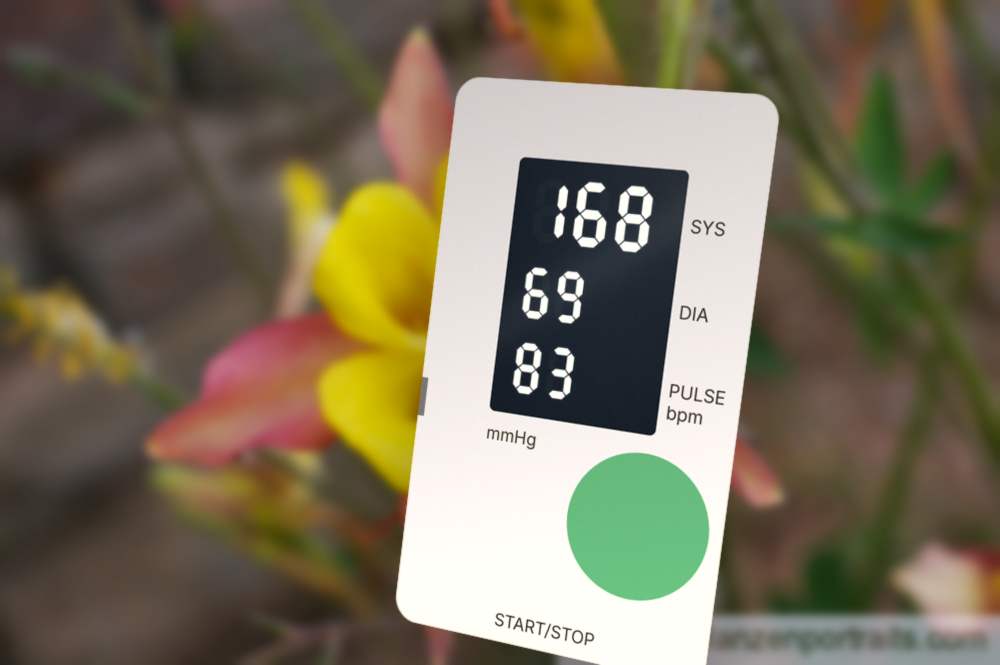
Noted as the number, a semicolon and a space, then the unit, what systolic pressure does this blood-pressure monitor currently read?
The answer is 168; mmHg
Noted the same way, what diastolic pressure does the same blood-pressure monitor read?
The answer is 69; mmHg
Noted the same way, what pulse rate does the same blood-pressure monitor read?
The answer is 83; bpm
